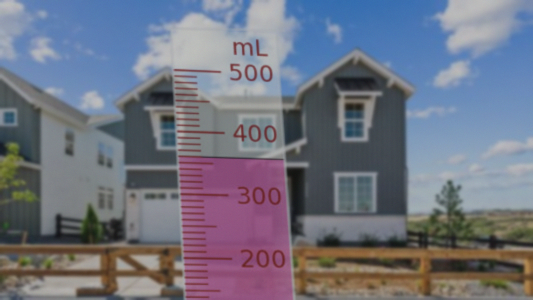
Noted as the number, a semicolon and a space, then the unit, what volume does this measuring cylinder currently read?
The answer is 360; mL
